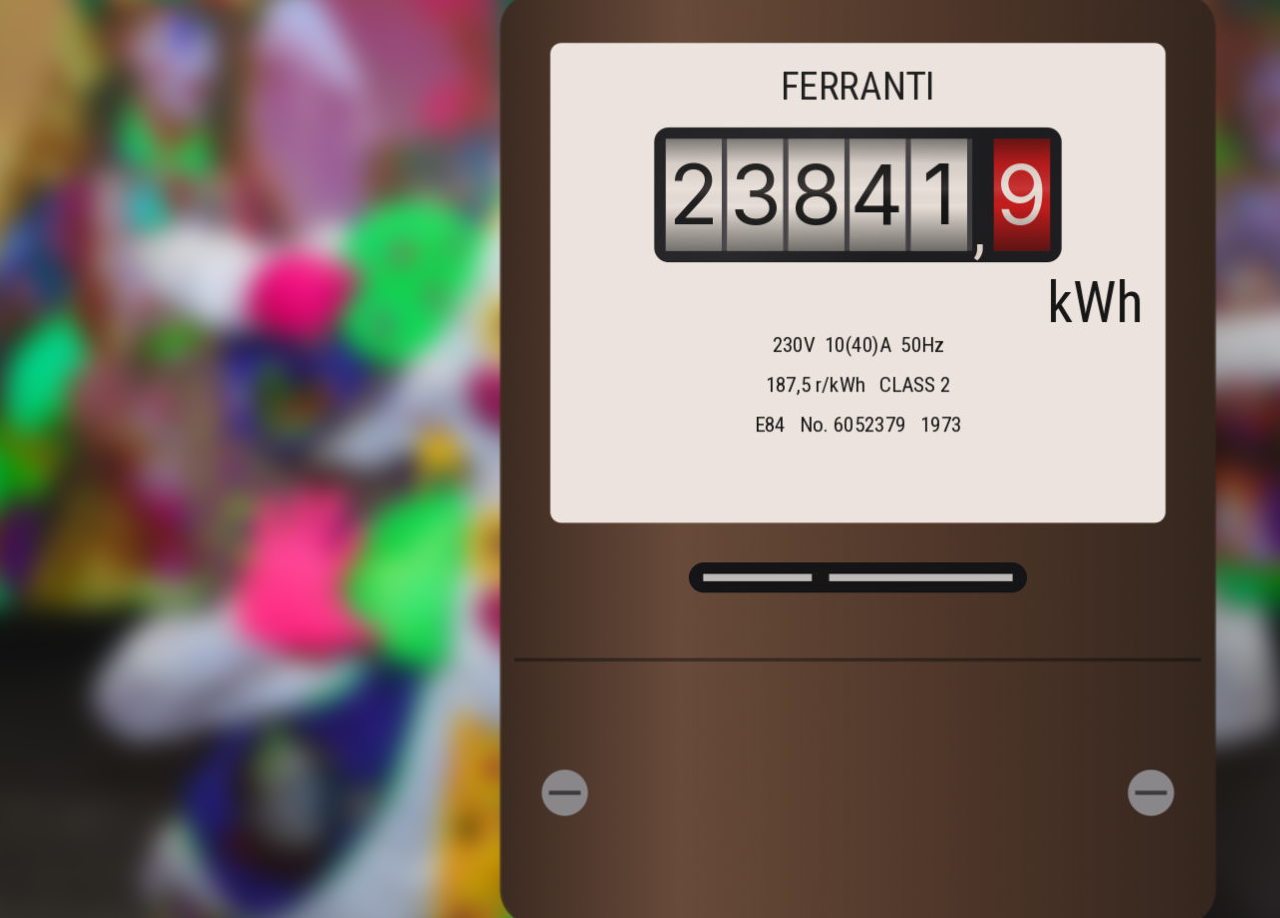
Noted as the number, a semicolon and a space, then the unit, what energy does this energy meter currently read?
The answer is 23841.9; kWh
